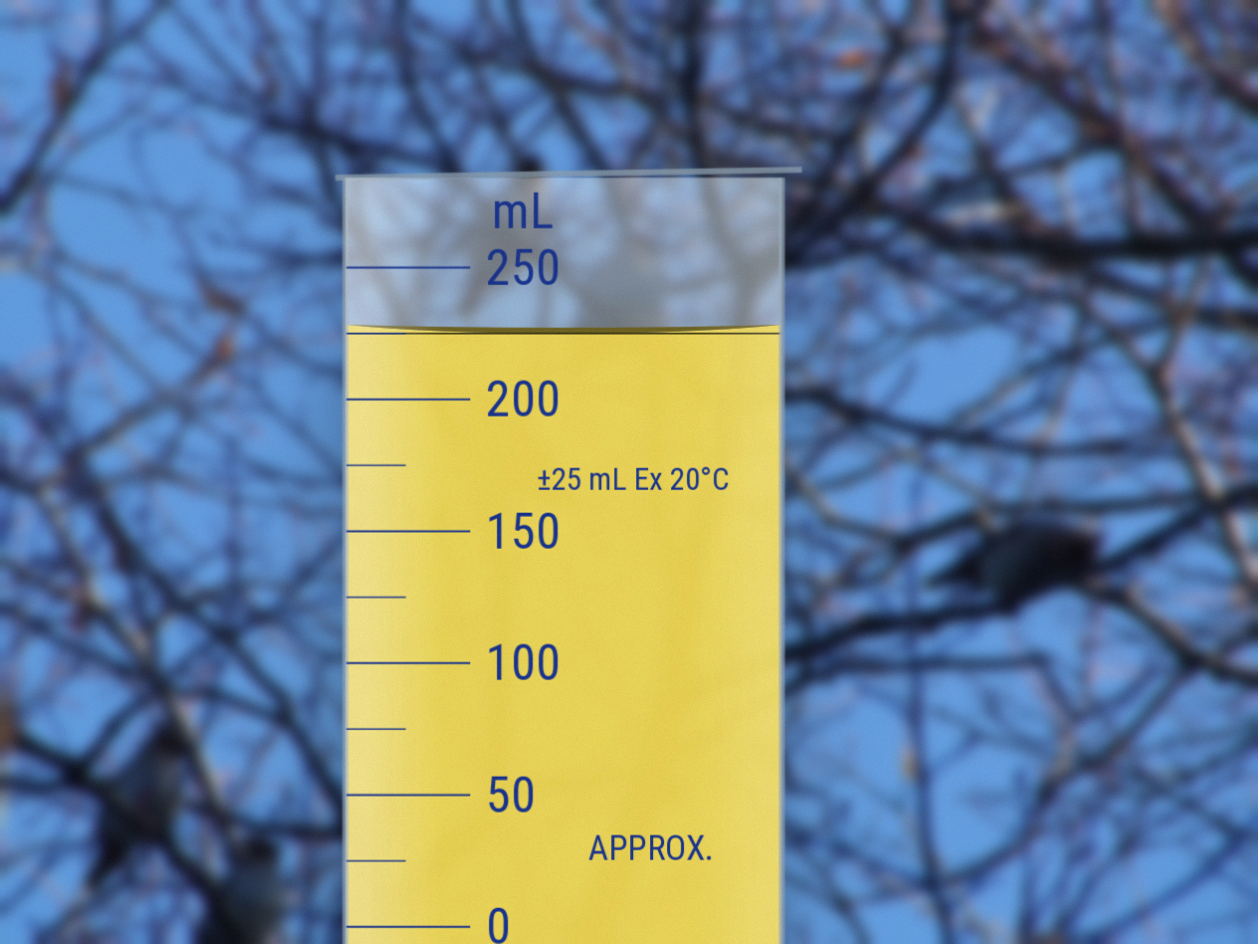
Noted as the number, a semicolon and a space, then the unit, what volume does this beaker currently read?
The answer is 225; mL
